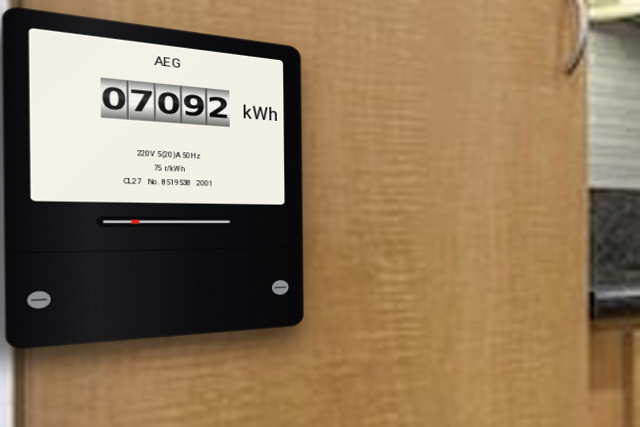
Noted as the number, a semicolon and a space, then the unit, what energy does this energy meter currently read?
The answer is 7092; kWh
